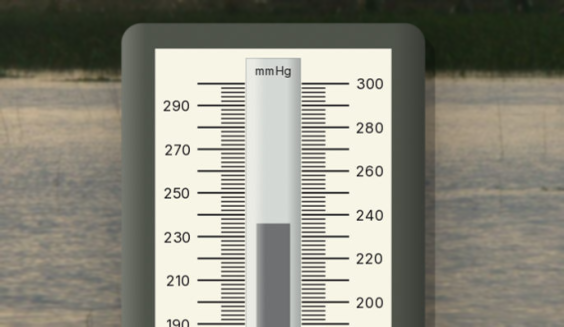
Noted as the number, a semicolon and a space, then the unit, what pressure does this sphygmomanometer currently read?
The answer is 236; mmHg
